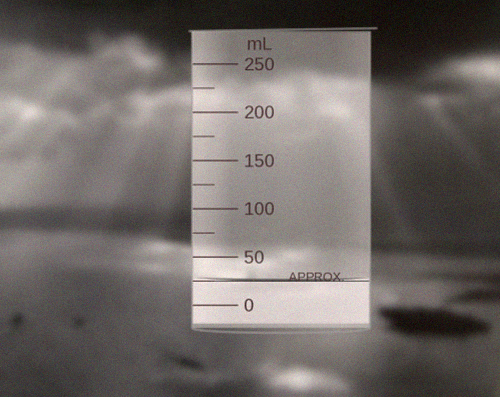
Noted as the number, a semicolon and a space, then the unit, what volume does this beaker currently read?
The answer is 25; mL
